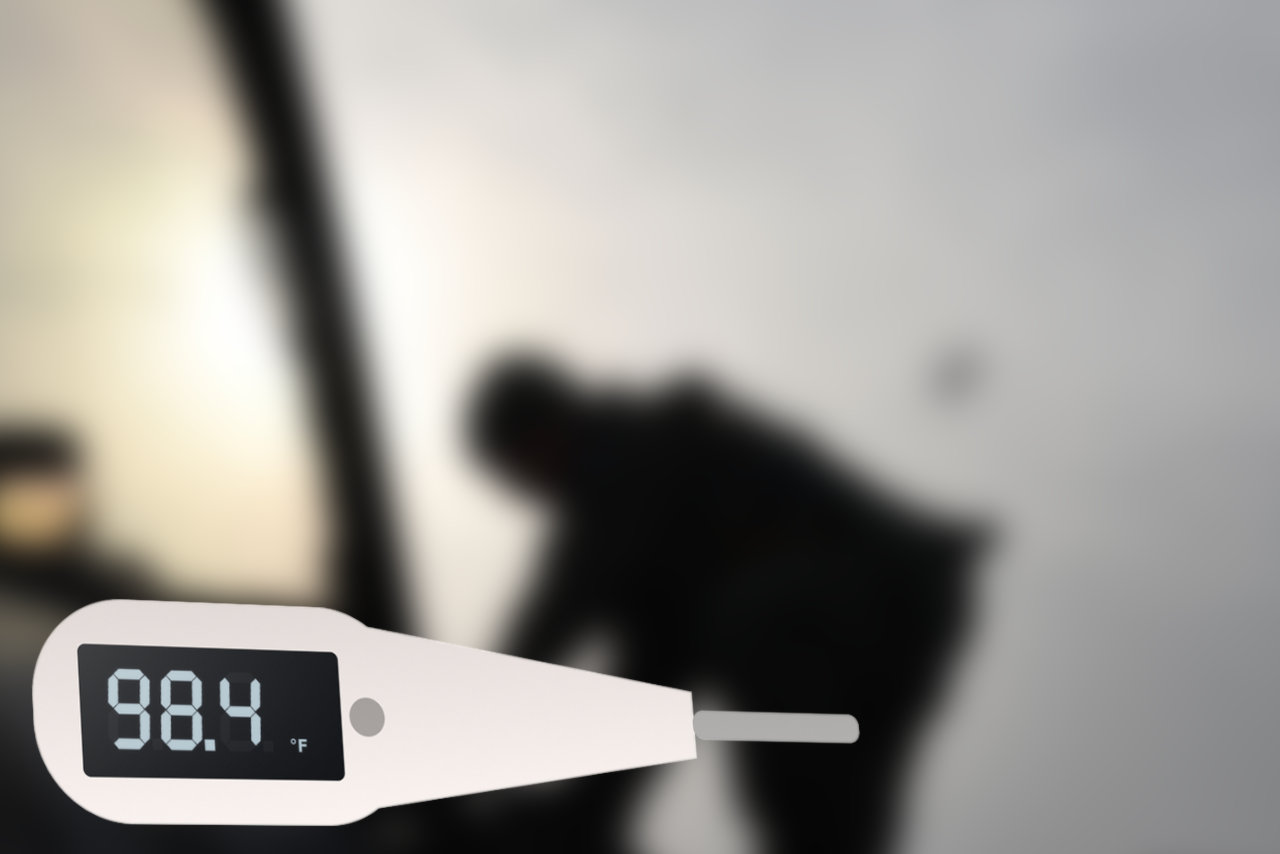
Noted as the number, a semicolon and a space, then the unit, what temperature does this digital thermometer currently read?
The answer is 98.4; °F
